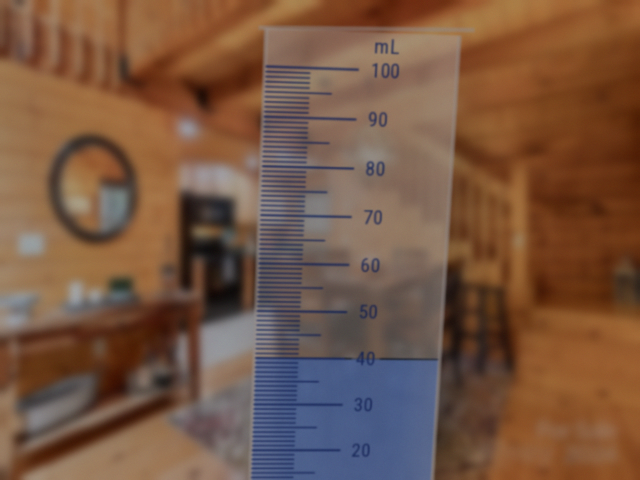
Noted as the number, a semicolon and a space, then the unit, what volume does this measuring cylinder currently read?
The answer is 40; mL
